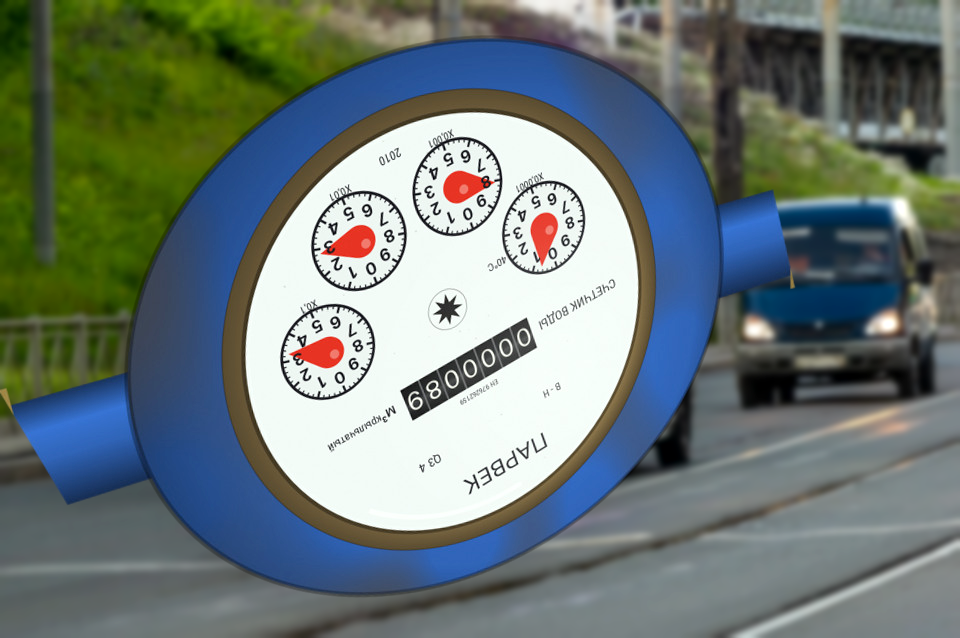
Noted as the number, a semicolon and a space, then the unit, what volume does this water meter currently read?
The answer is 89.3280; m³
